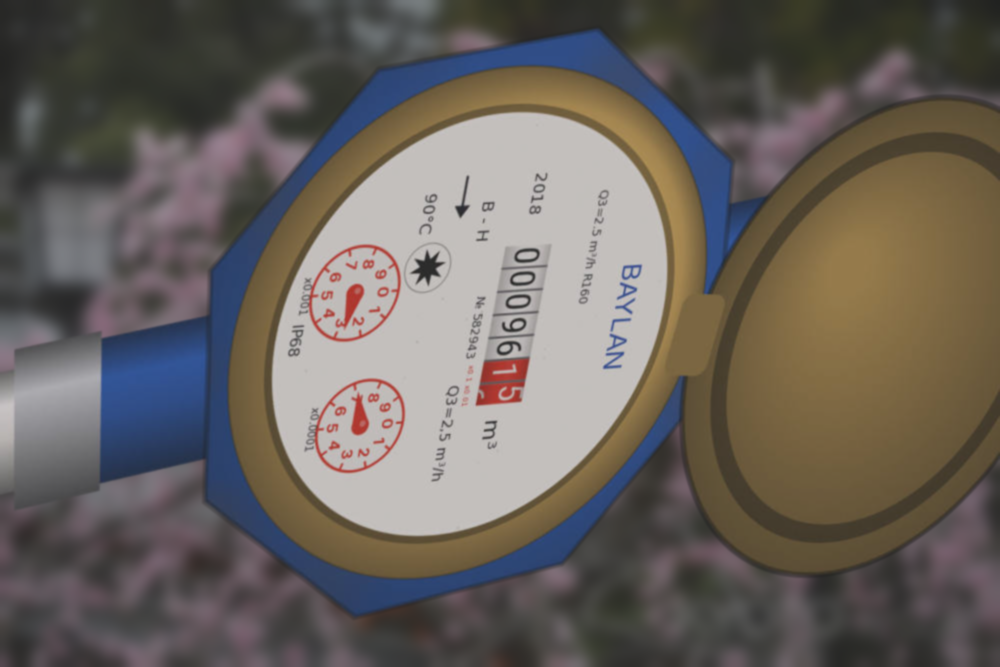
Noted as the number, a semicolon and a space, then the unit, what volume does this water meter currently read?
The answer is 96.1527; m³
